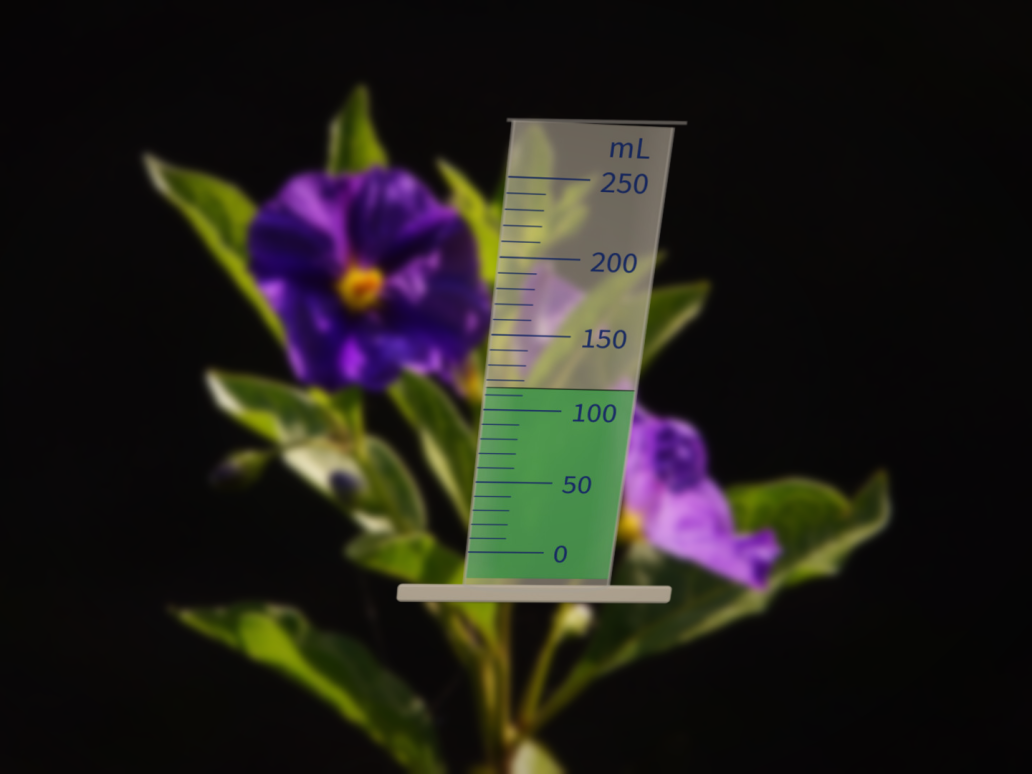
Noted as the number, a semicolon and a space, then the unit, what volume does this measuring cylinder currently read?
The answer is 115; mL
